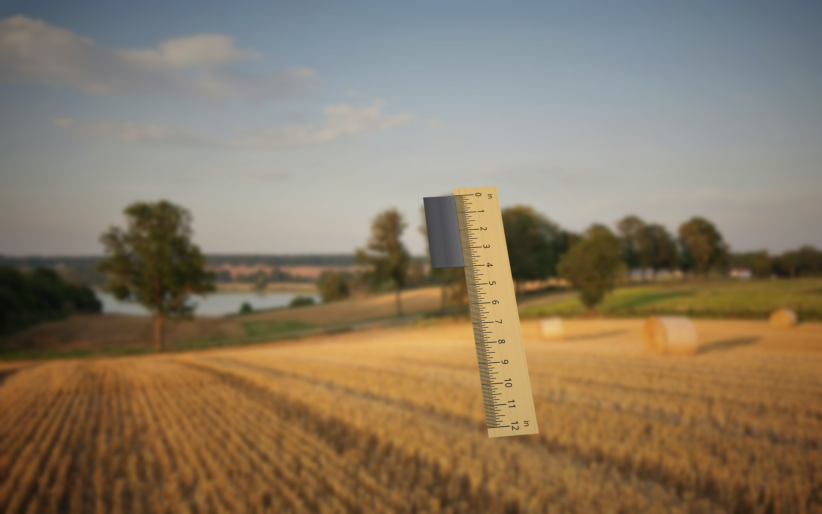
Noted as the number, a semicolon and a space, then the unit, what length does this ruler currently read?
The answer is 4; in
